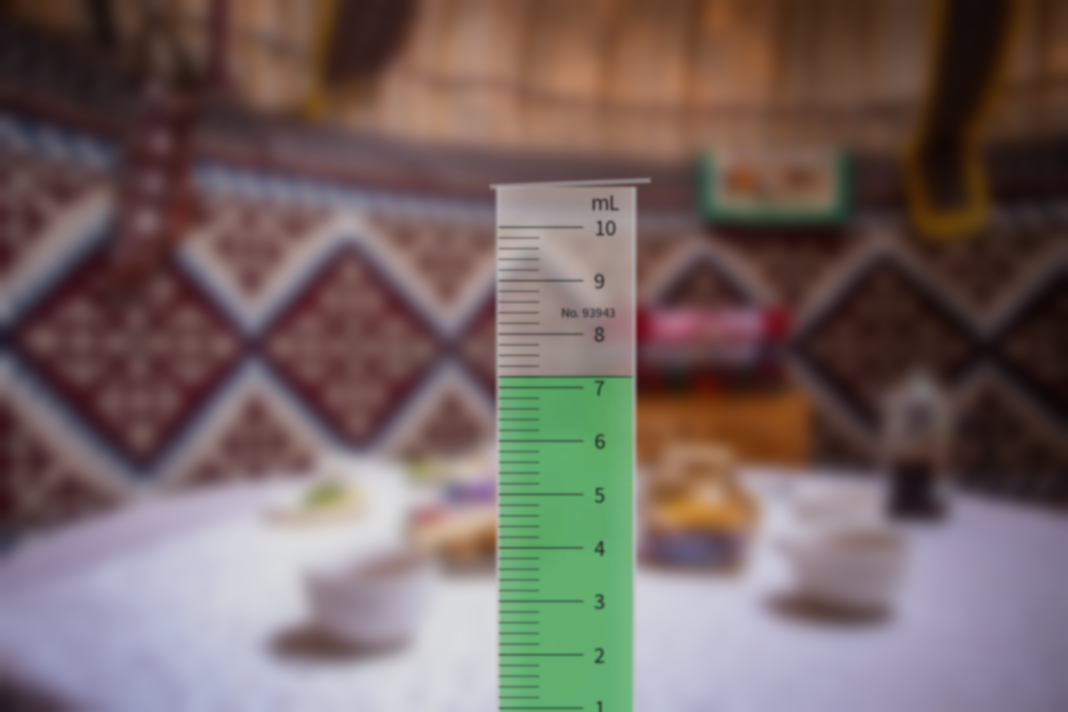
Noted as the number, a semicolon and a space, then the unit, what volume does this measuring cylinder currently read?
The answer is 7.2; mL
